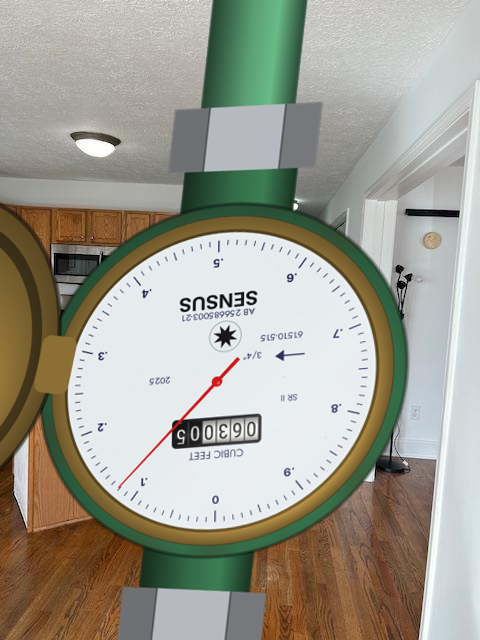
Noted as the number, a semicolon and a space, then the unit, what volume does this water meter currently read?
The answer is 63005.12; ft³
